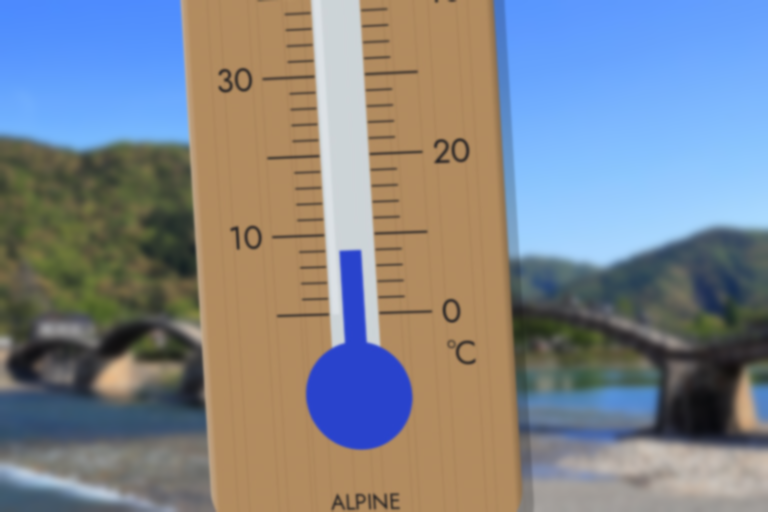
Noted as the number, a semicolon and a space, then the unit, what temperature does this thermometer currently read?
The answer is 8; °C
